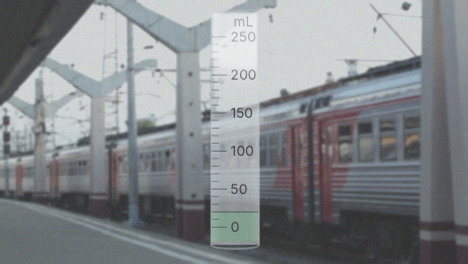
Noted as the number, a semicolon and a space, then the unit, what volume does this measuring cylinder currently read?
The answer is 20; mL
